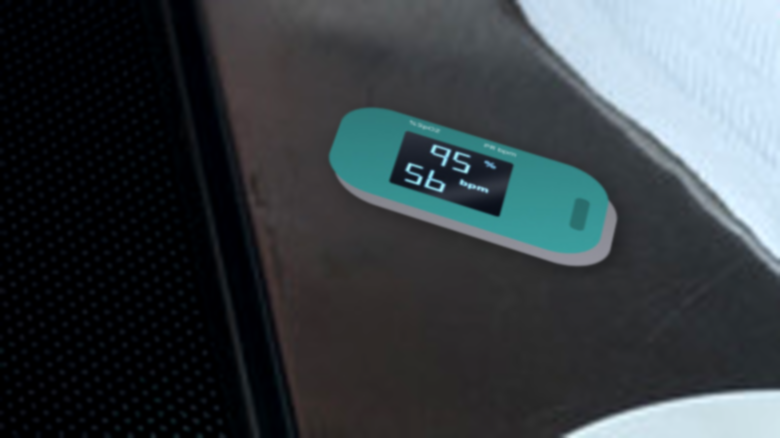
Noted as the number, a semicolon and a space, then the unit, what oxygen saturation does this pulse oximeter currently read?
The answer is 95; %
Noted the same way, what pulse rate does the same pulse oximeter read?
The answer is 56; bpm
